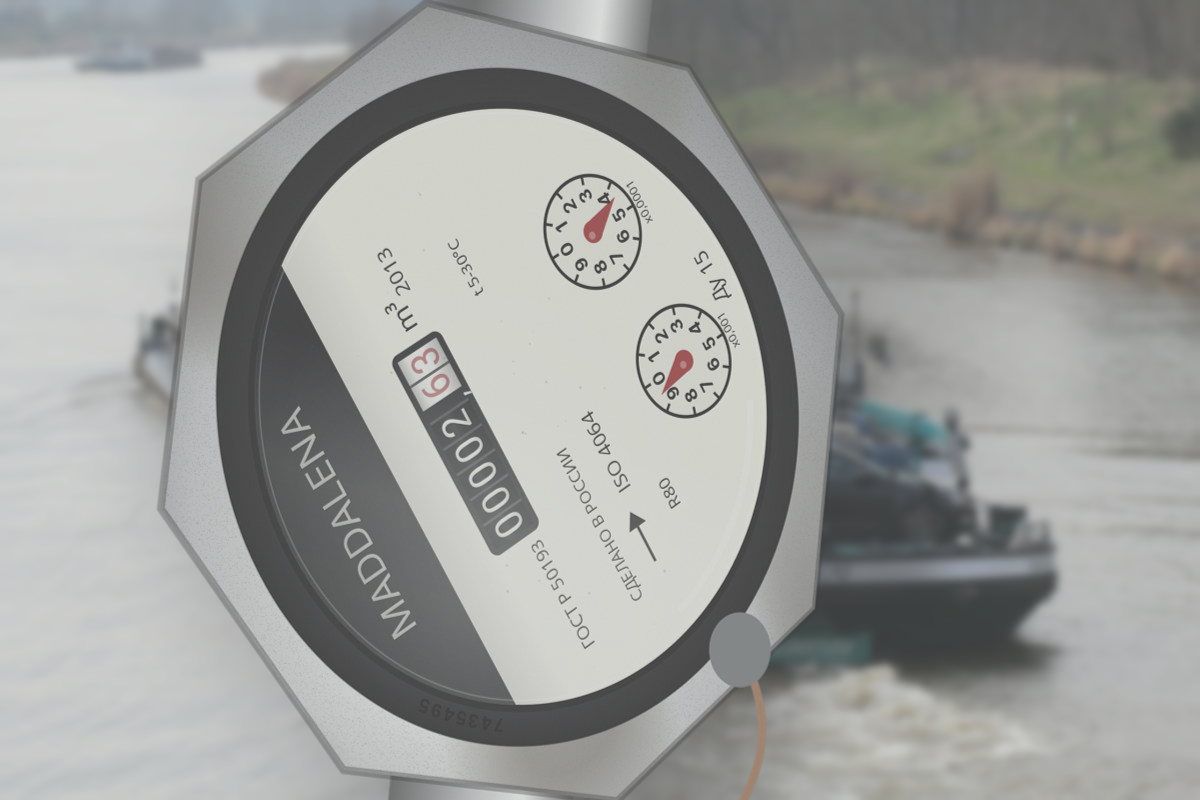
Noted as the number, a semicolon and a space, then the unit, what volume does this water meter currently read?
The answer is 2.6294; m³
